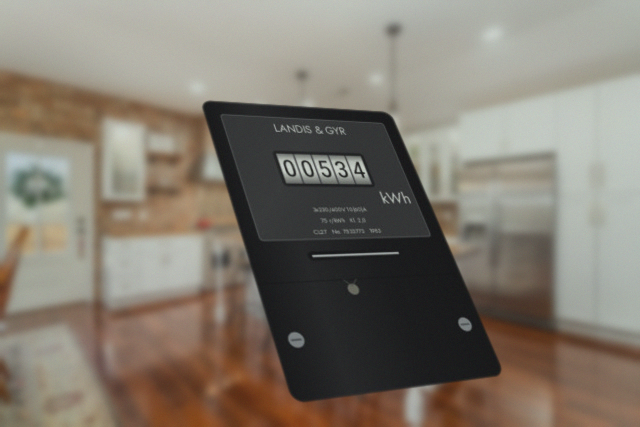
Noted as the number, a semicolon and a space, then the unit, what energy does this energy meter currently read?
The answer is 534; kWh
